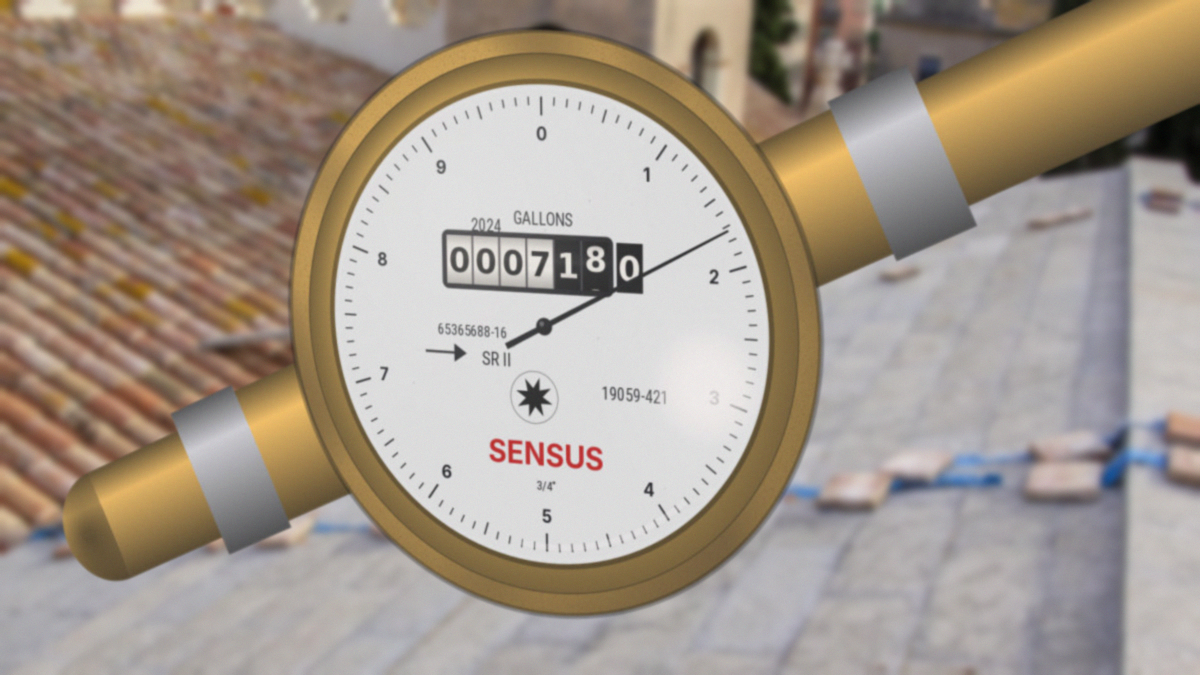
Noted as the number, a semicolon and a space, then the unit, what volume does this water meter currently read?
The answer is 7181.7; gal
